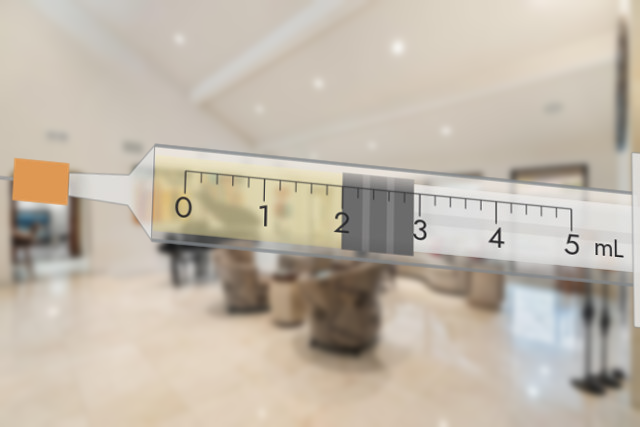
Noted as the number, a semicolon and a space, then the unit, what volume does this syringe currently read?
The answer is 2; mL
